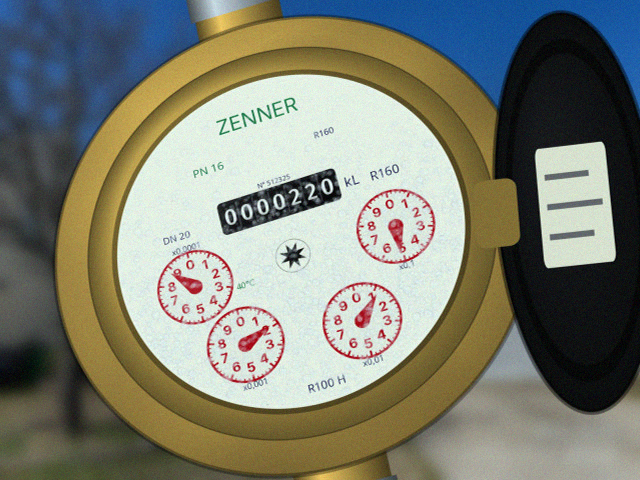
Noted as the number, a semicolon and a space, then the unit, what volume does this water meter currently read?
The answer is 220.5118; kL
